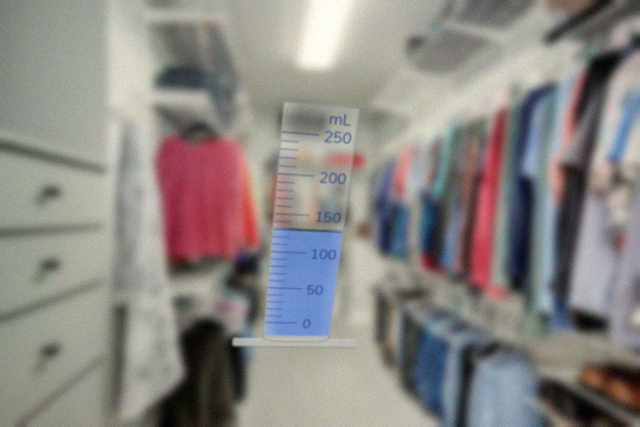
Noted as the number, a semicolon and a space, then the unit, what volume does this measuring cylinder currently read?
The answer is 130; mL
